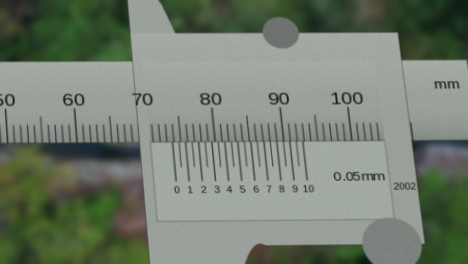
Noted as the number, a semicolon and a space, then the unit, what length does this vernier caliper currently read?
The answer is 73.8; mm
